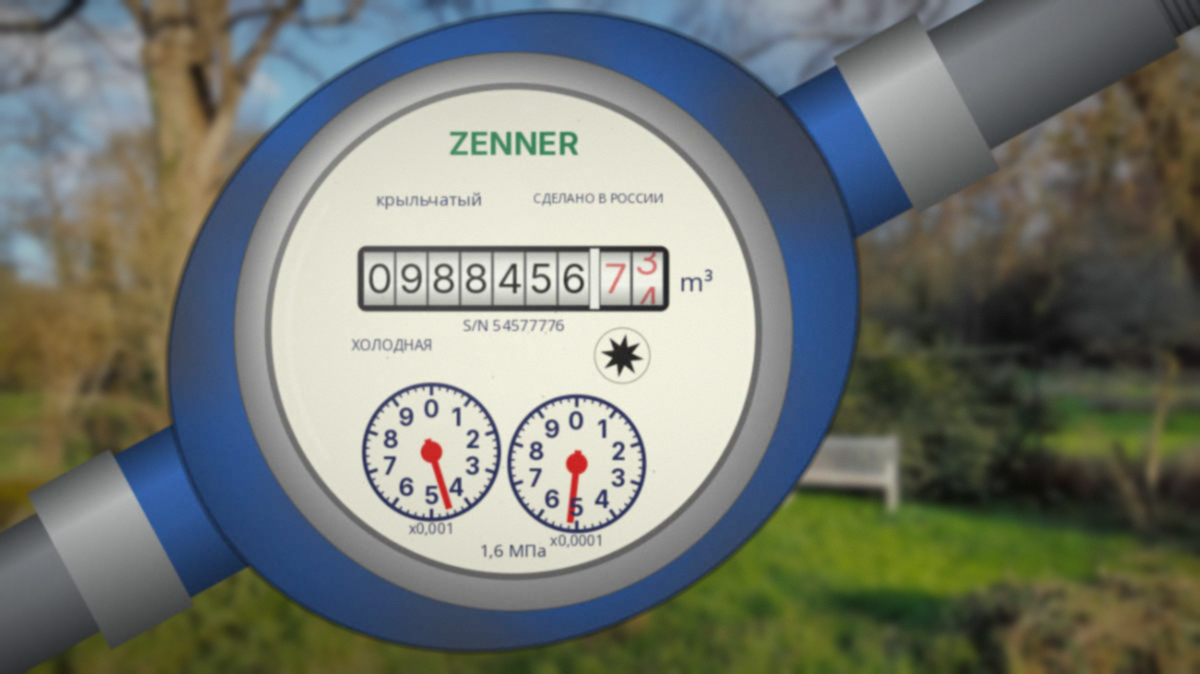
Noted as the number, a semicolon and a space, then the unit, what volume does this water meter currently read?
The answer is 988456.7345; m³
